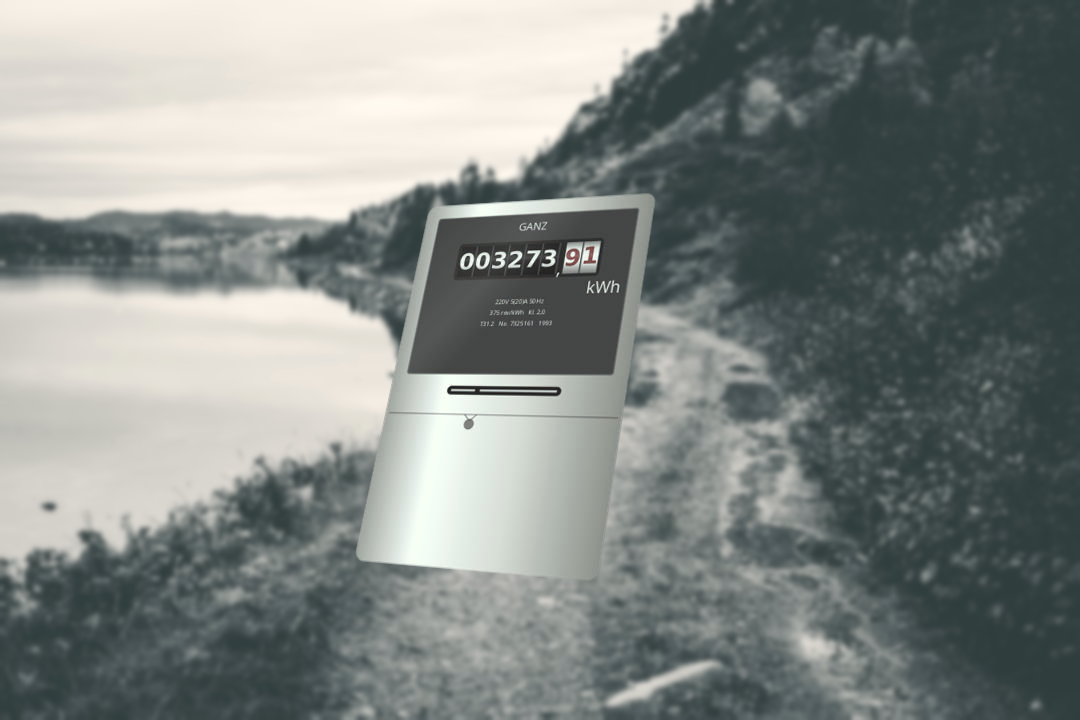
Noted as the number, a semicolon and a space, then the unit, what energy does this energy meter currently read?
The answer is 3273.91; kWh
